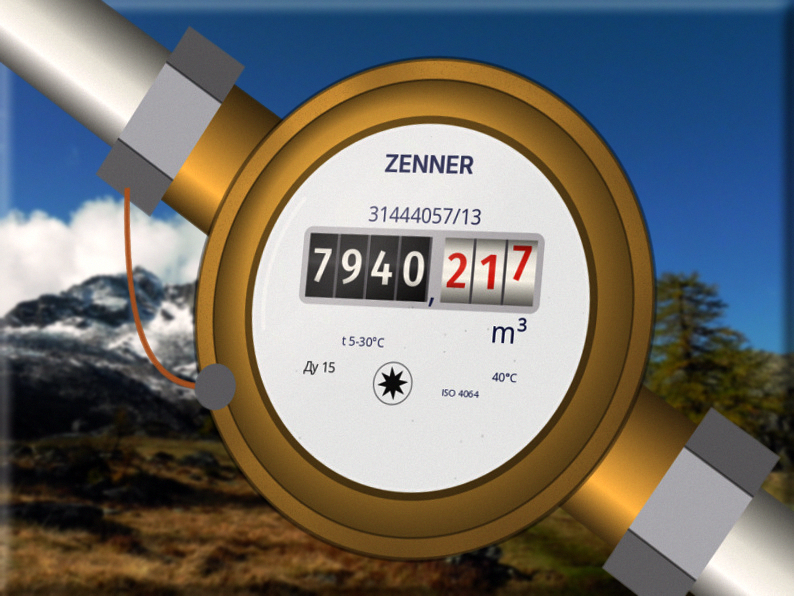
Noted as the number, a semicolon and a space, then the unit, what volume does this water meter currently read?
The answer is 7940.217; m³
